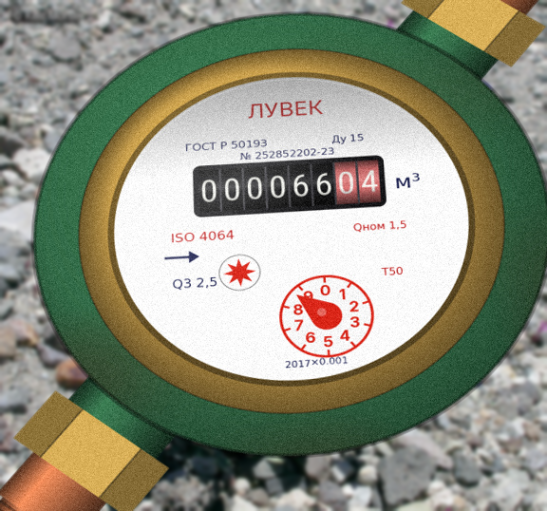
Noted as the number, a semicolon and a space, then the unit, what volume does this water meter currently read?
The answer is 66.048; m³
